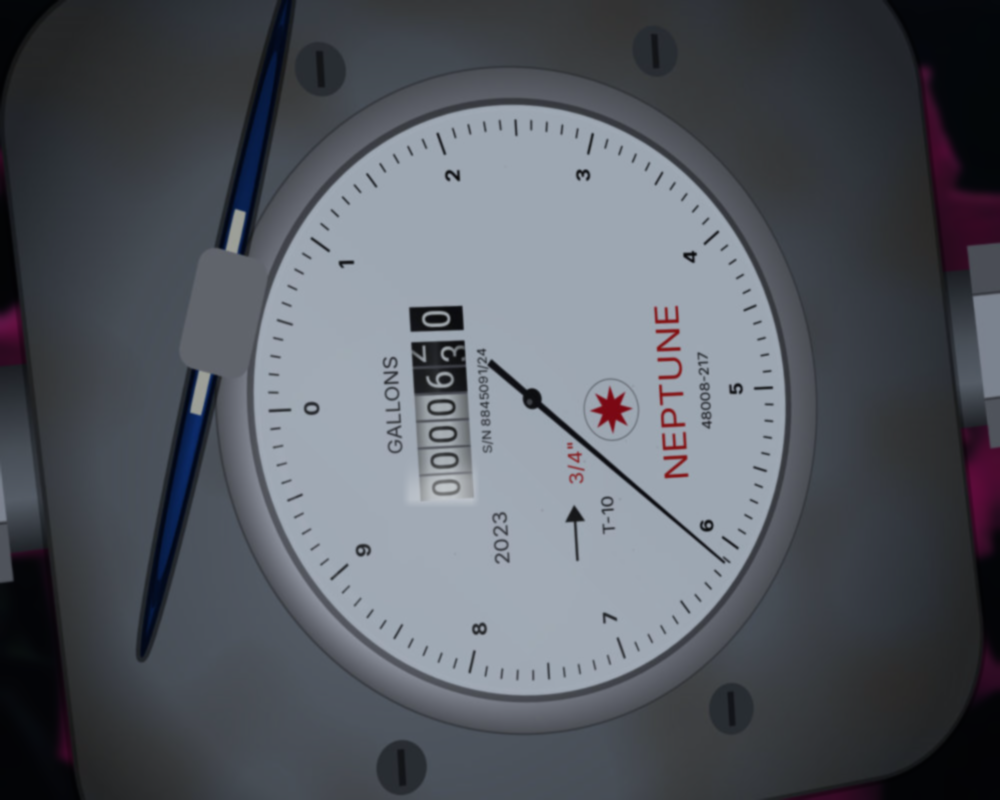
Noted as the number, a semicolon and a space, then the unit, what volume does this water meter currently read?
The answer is 626.1; gal
